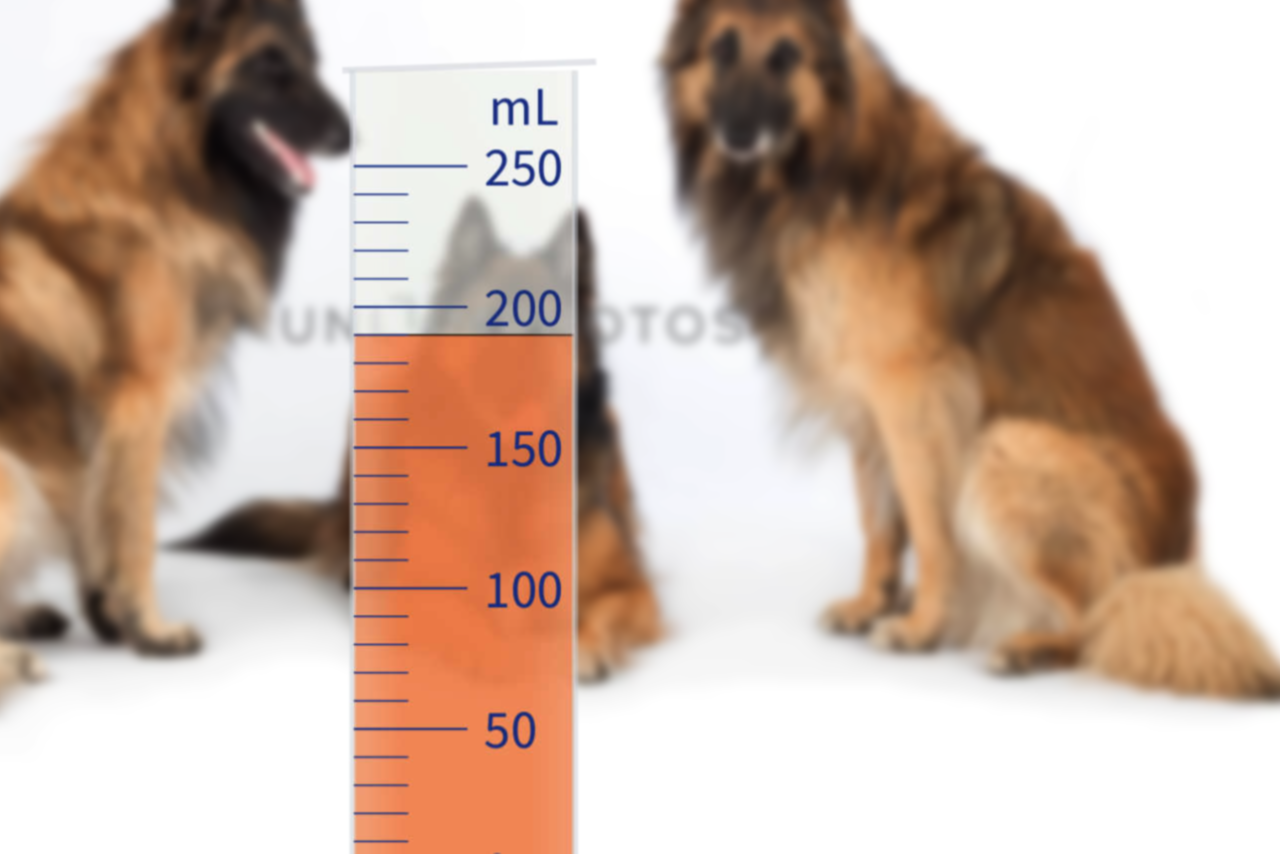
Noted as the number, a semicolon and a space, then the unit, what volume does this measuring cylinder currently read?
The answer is 190; mL
